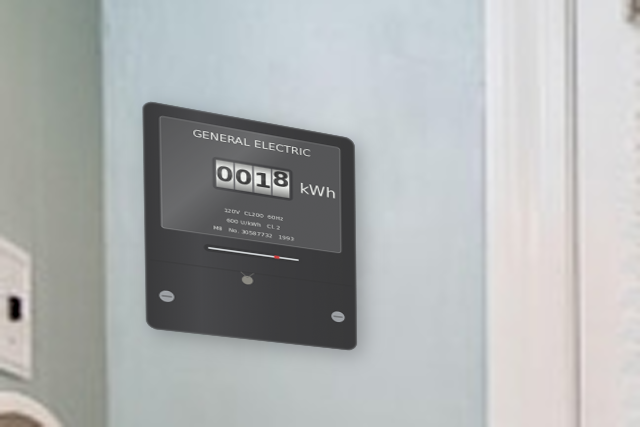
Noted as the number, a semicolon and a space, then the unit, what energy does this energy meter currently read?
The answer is 18; kWh
